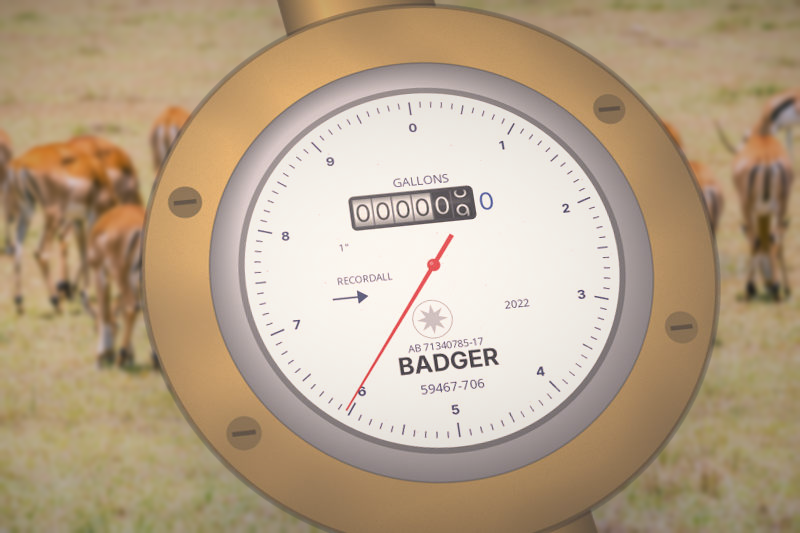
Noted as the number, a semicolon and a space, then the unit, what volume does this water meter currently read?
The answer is 86.0; gal
